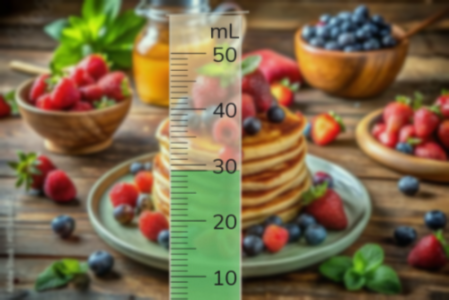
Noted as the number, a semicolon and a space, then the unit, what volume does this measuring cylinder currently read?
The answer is 29; mL
